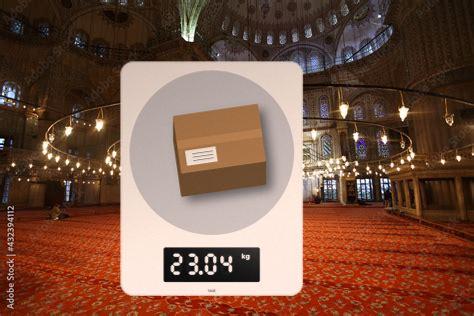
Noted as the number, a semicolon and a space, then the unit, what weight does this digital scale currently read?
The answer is 23.04; kg
